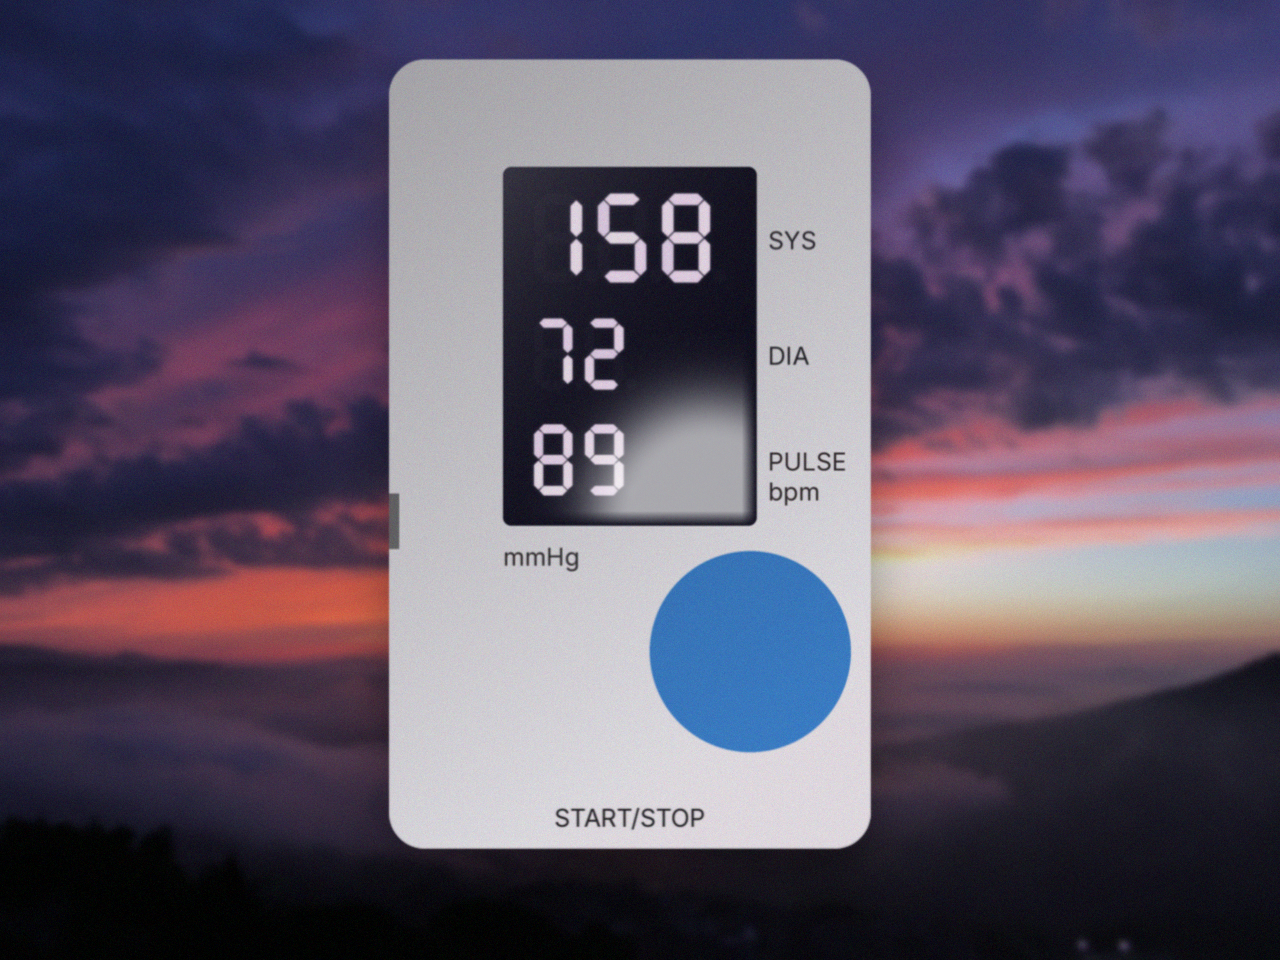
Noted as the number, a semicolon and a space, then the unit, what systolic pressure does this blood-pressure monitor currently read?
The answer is 158; mmHg
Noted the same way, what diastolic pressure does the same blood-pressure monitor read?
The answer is 72; mmHg
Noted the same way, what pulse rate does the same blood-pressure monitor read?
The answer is 89; bpm
